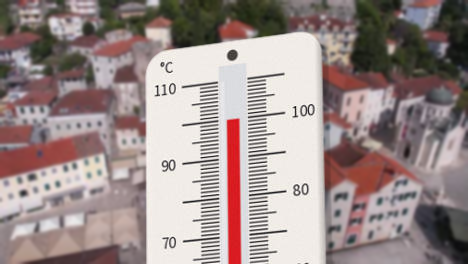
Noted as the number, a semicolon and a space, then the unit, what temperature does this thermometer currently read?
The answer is 100; °C
